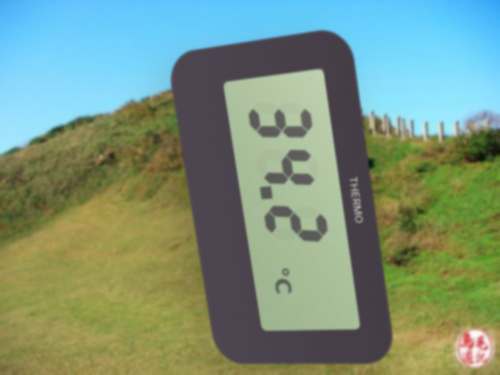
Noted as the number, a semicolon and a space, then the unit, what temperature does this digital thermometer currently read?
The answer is 34.2; °C
